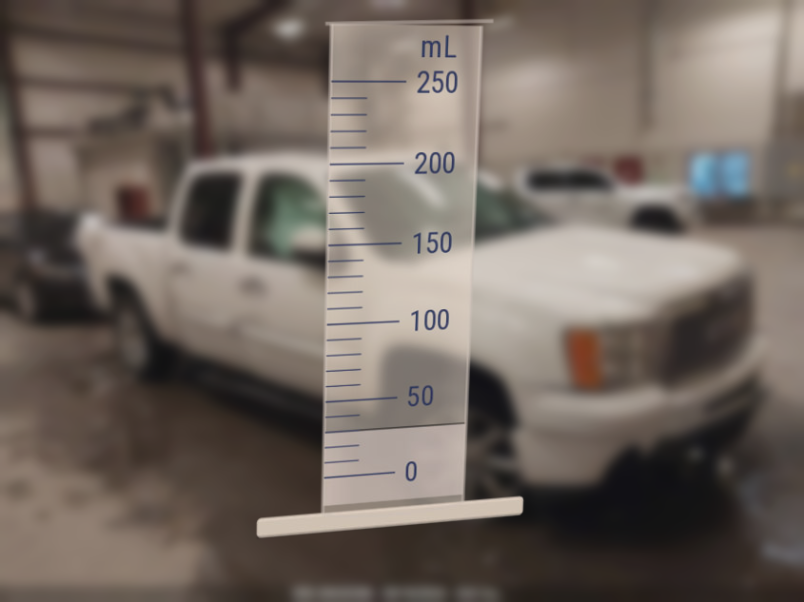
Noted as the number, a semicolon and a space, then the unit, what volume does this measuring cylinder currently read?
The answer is 30; mL
